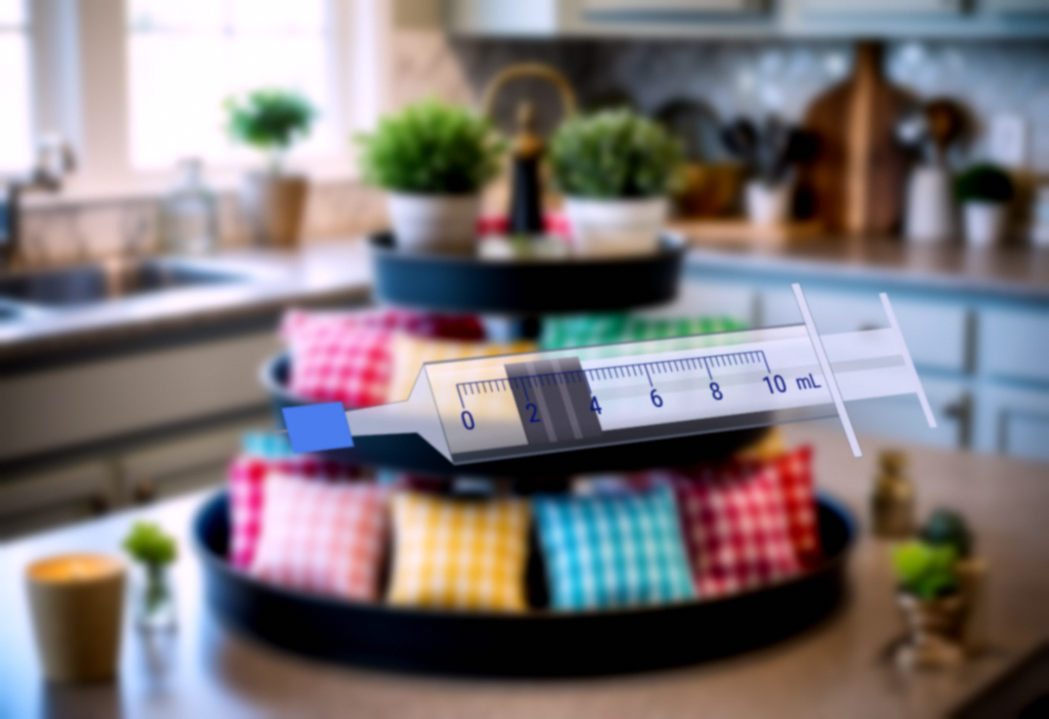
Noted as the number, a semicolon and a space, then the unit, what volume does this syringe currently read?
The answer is 1.6; mL
